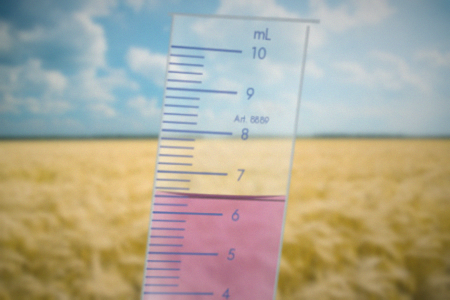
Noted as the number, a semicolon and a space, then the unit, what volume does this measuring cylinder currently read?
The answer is 6.4; mL
